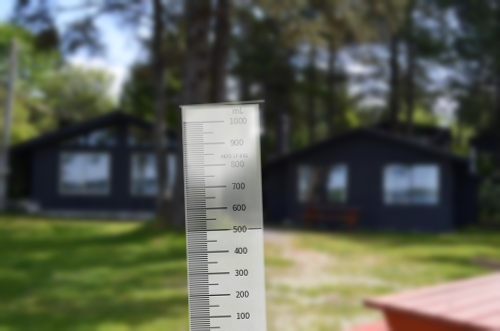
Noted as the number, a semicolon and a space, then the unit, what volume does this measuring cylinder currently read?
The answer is 500; mL
